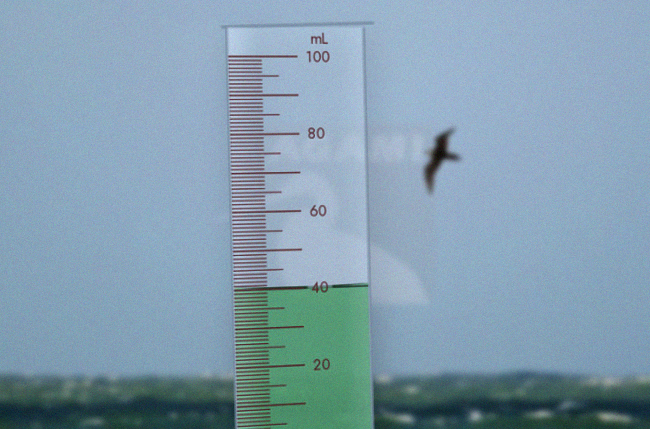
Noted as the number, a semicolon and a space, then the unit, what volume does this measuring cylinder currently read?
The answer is 40; mL
